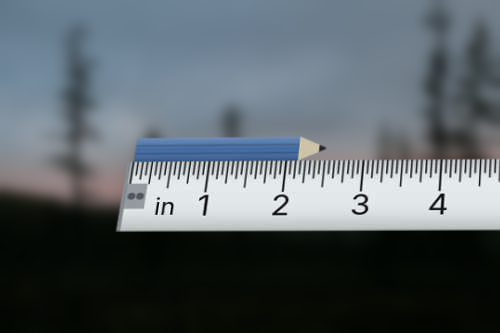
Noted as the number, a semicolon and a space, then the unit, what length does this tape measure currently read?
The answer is 2.5; in
